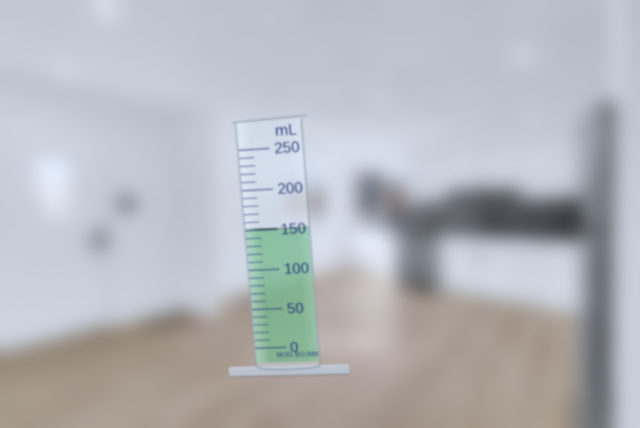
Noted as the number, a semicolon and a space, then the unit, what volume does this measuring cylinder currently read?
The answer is 150; mL
